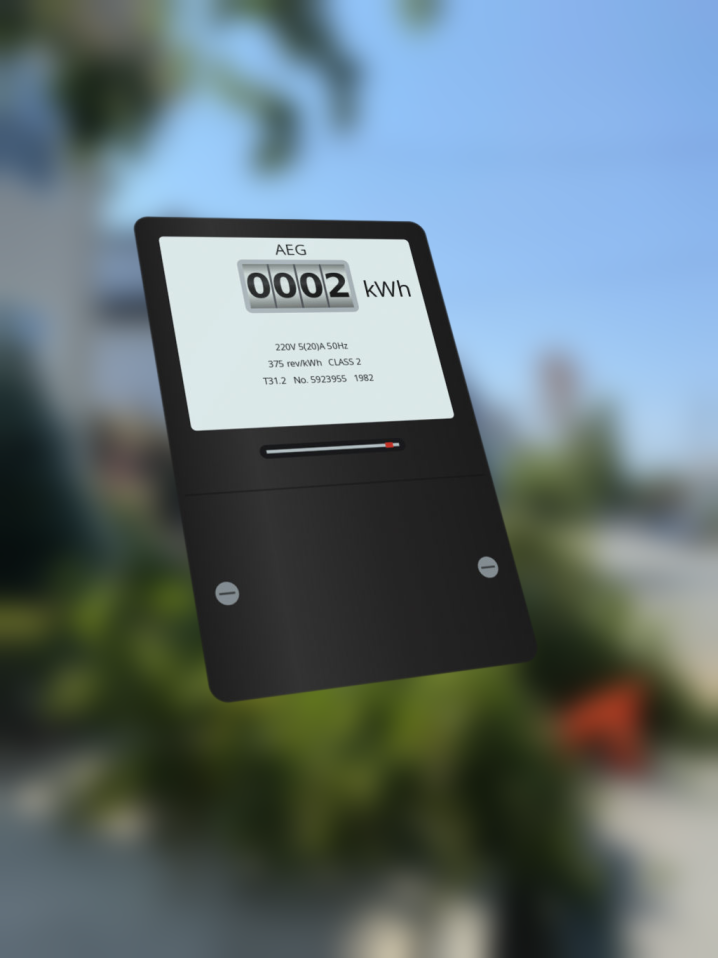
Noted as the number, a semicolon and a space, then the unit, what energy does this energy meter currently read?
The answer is 2; kWh
